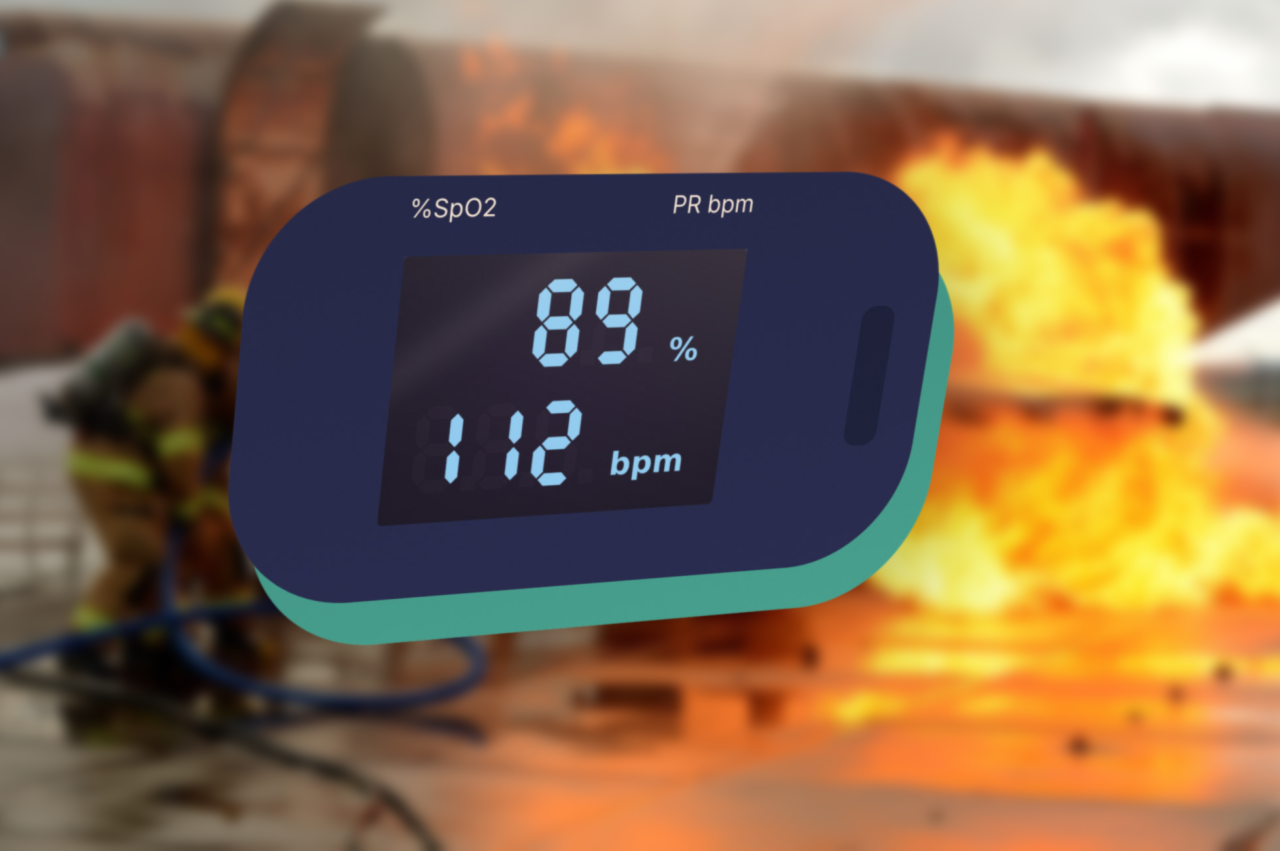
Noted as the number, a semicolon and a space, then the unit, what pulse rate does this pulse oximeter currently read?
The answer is 112; bpm
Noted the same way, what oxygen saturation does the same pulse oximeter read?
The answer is 89; %
